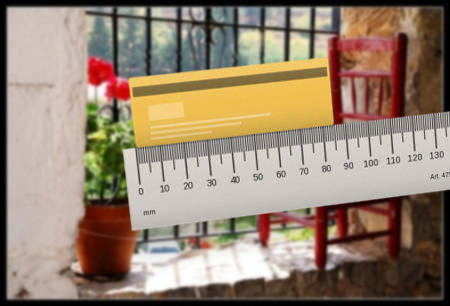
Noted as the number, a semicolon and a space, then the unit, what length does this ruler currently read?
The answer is 85; mm
